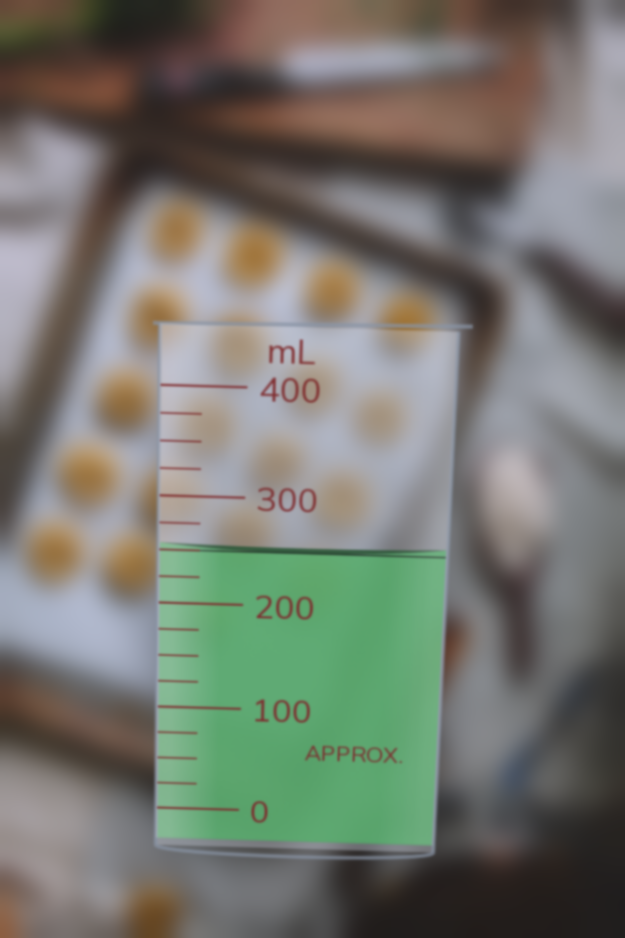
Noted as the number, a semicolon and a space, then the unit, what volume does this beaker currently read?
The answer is 250; mL
